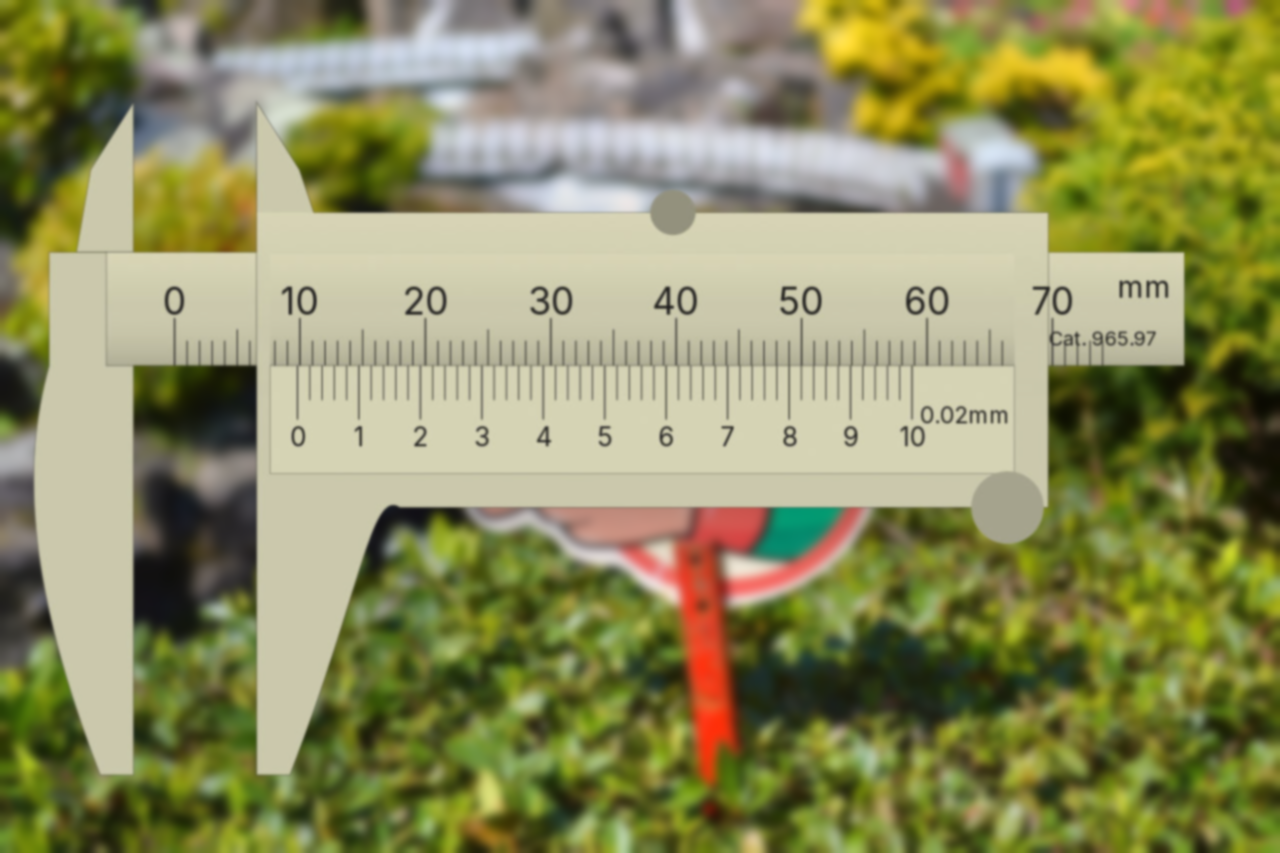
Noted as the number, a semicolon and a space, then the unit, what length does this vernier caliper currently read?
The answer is 9.8; mm
